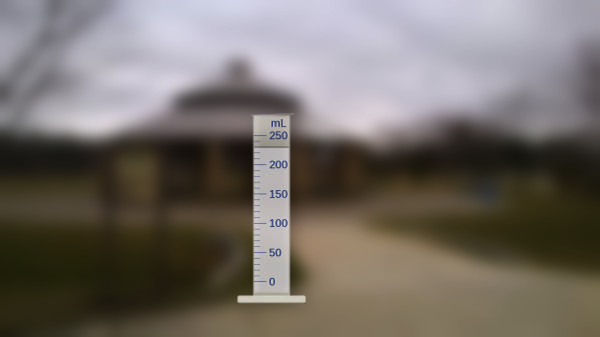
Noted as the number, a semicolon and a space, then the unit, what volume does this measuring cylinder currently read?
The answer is 230; mL
